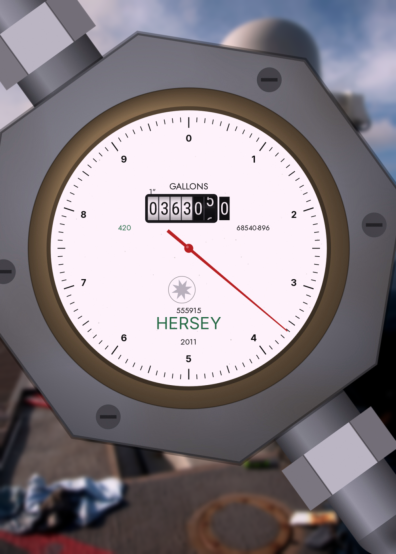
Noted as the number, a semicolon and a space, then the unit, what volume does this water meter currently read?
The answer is 363053.6; gal
